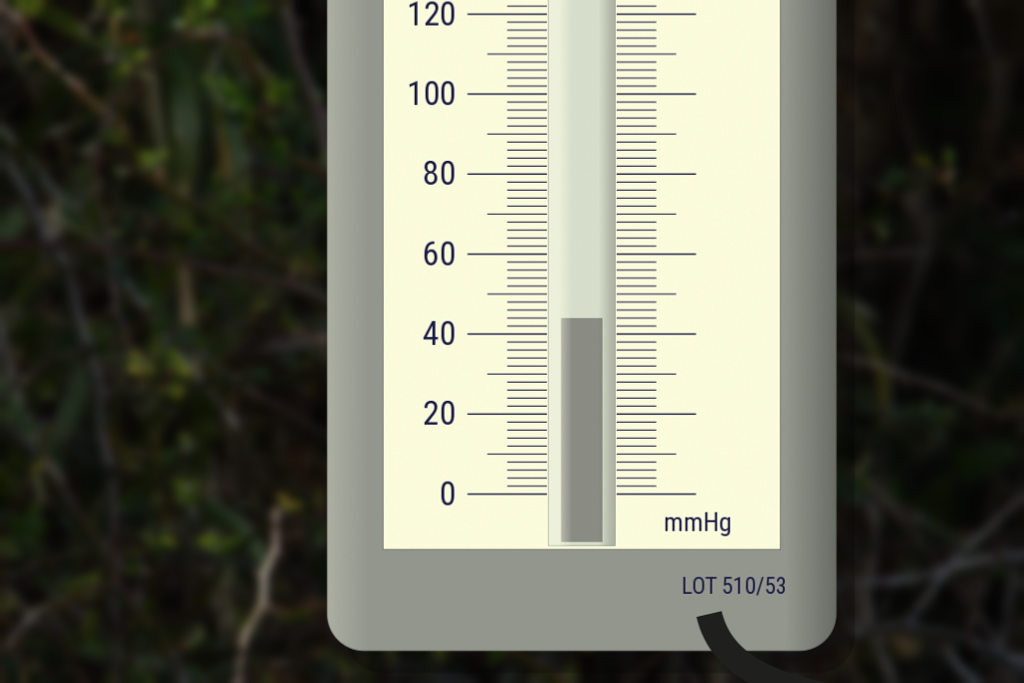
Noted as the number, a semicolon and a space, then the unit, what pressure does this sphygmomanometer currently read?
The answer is 44; mmHg
